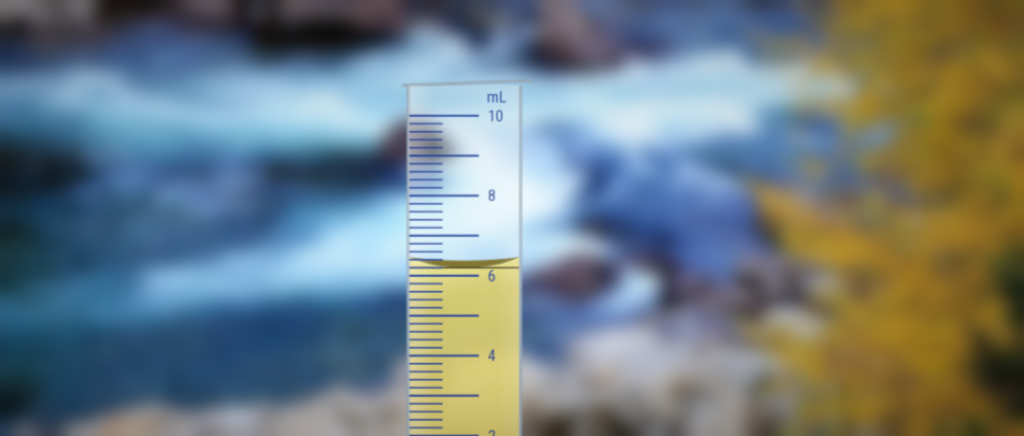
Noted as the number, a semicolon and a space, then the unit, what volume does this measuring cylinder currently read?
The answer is 6.2; mL
